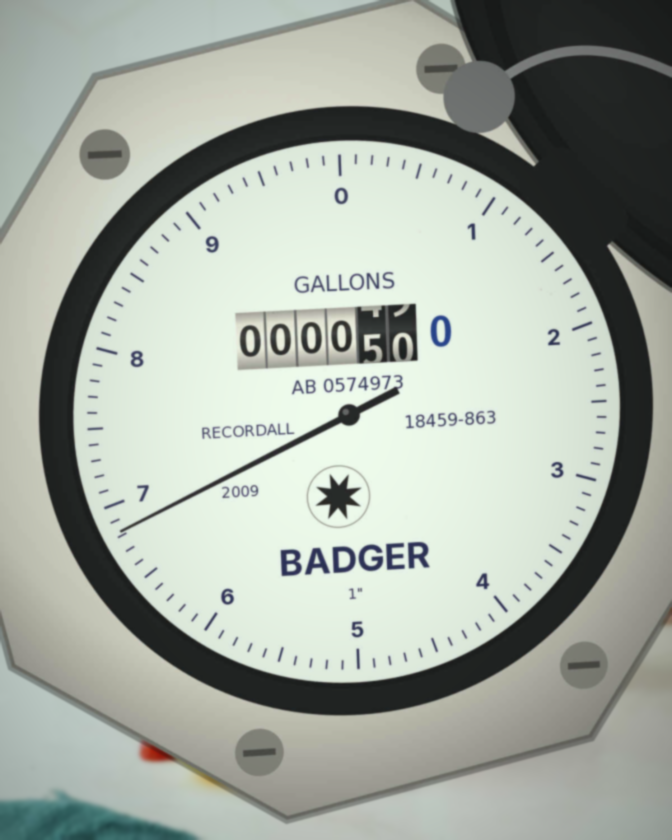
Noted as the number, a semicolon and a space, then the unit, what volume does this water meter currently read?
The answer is 496.8; gal
